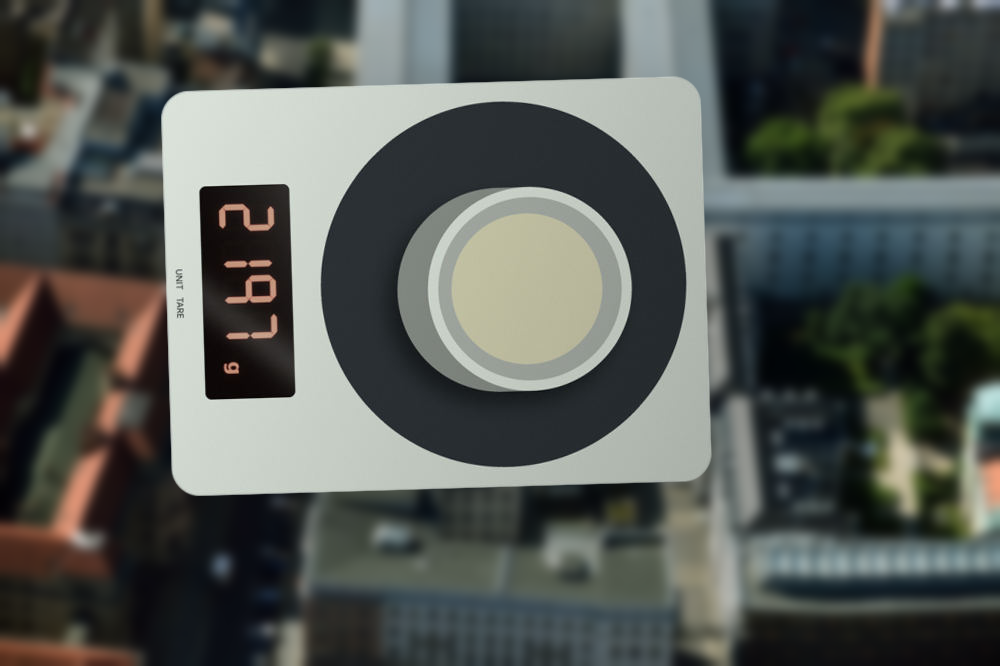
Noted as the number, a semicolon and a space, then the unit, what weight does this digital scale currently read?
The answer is 2197; g
